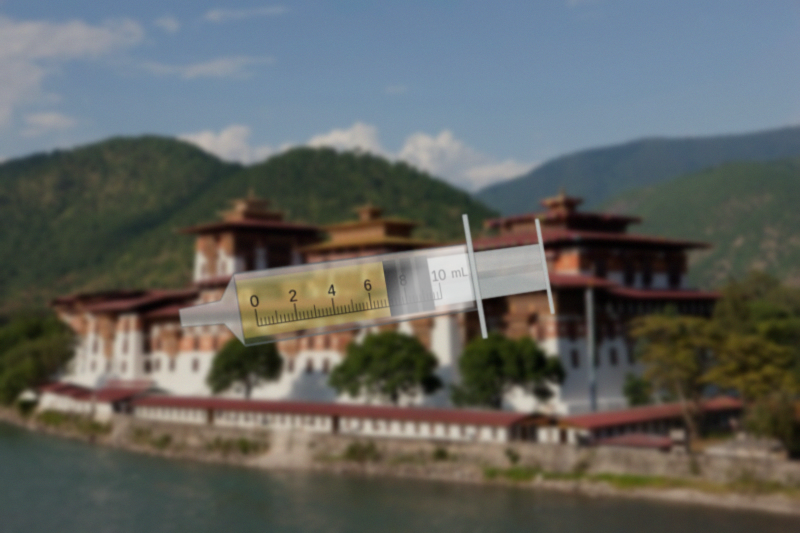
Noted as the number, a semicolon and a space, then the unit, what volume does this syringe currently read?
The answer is 7; mL
